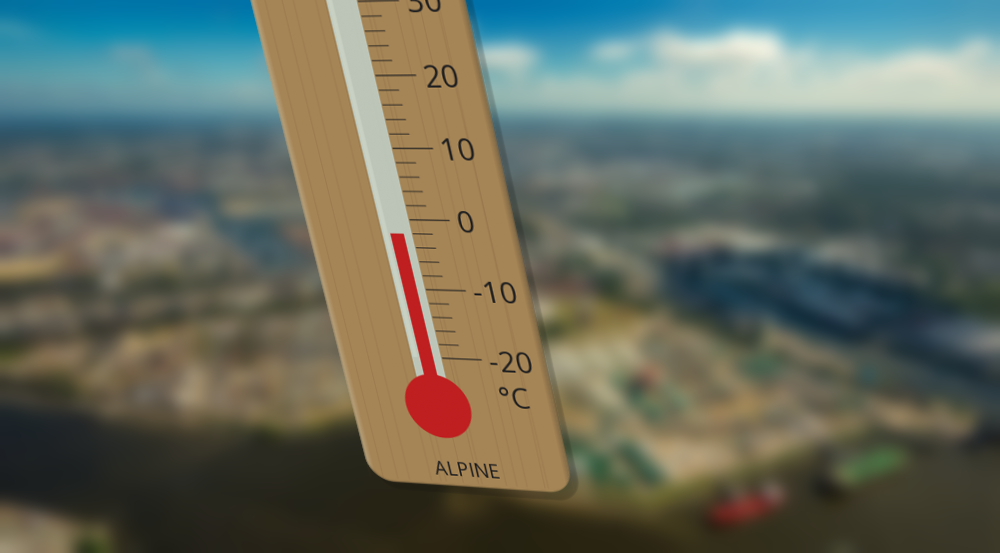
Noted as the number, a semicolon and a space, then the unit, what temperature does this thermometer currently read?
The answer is -2; °C
